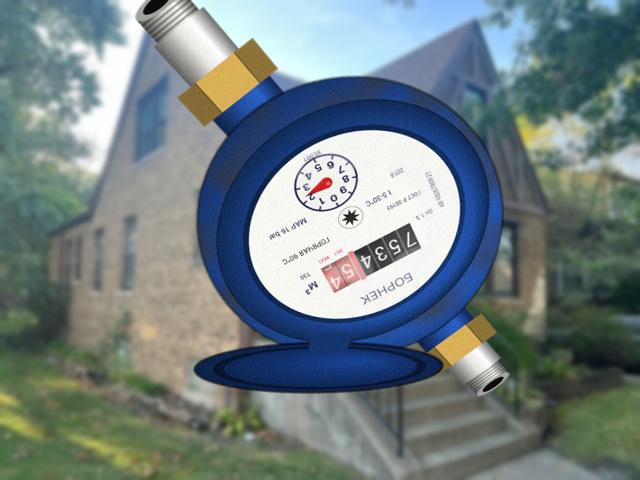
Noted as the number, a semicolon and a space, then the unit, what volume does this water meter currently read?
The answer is 7534.542; m³
